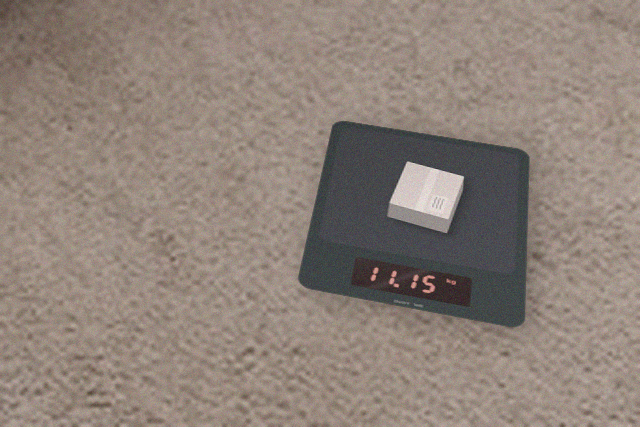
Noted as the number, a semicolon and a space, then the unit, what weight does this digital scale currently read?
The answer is 11.15; kg
